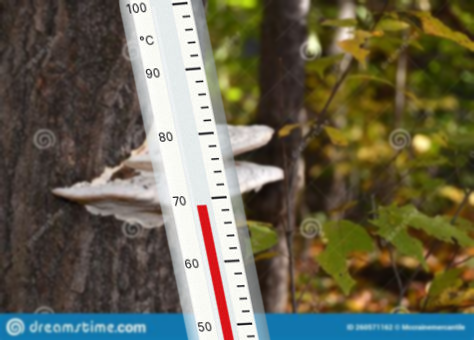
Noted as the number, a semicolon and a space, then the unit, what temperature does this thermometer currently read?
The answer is 69; °C
